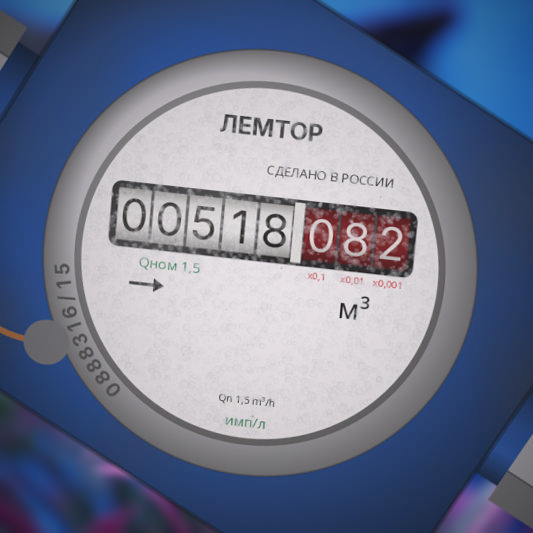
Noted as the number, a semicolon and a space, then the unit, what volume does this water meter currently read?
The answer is 518.082; m³
